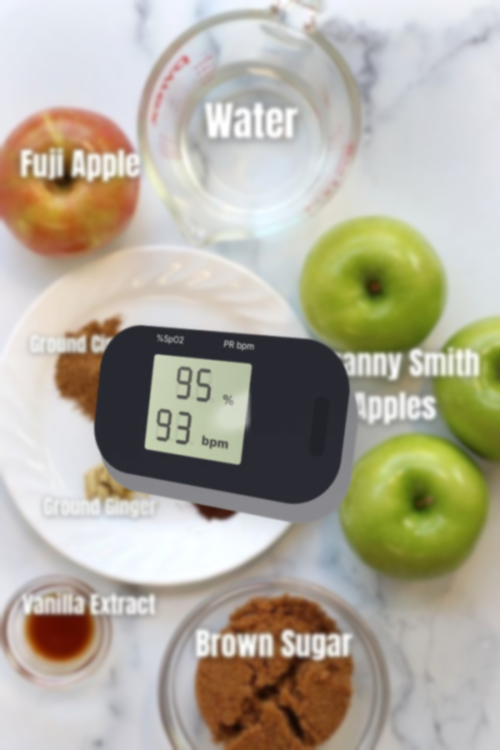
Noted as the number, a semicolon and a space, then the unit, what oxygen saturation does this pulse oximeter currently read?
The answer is 95; %
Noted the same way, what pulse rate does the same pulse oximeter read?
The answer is 93; bpm
